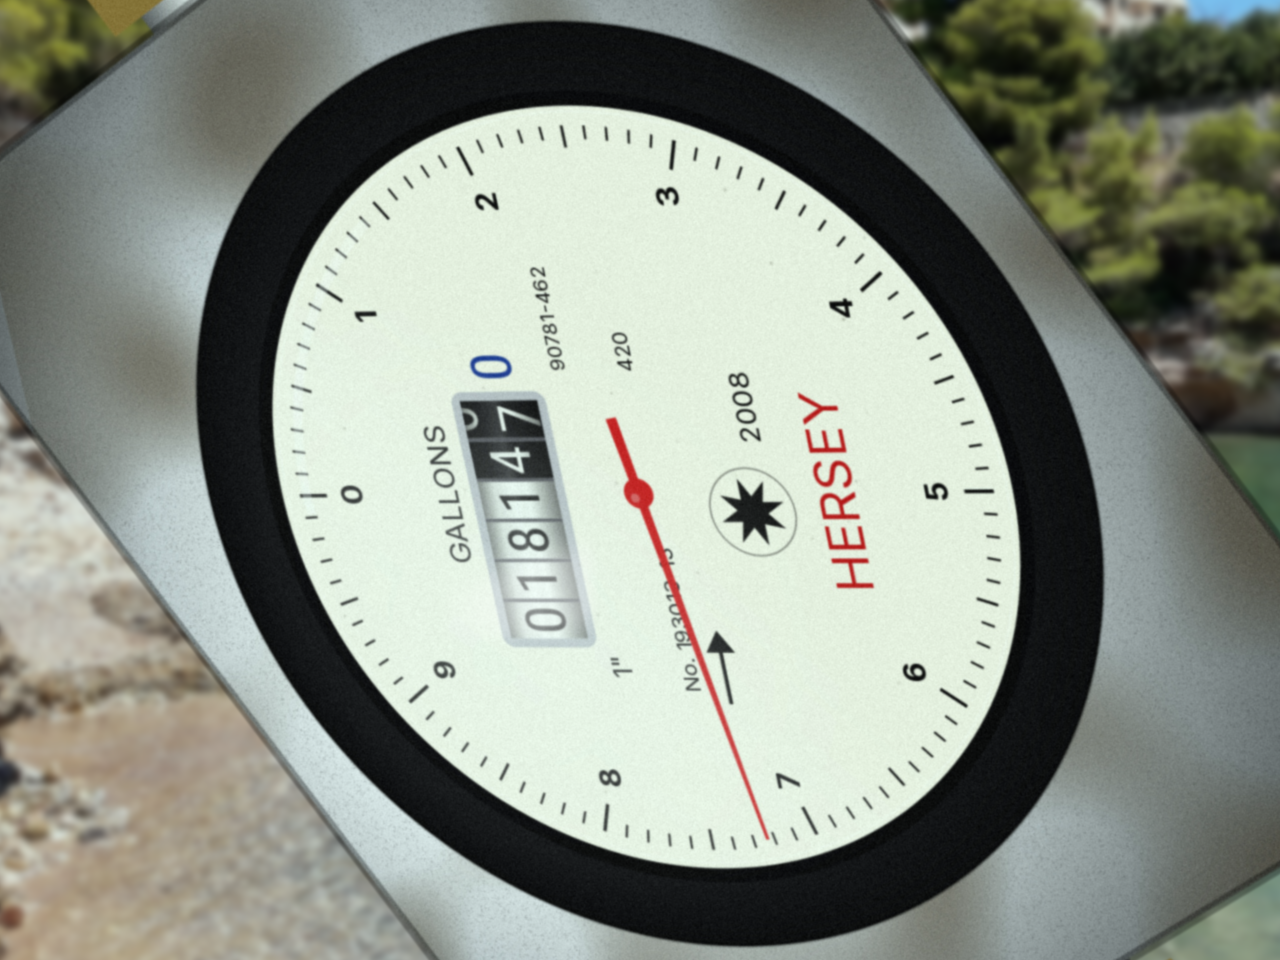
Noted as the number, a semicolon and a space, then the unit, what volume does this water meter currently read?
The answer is 181467.2; gal
